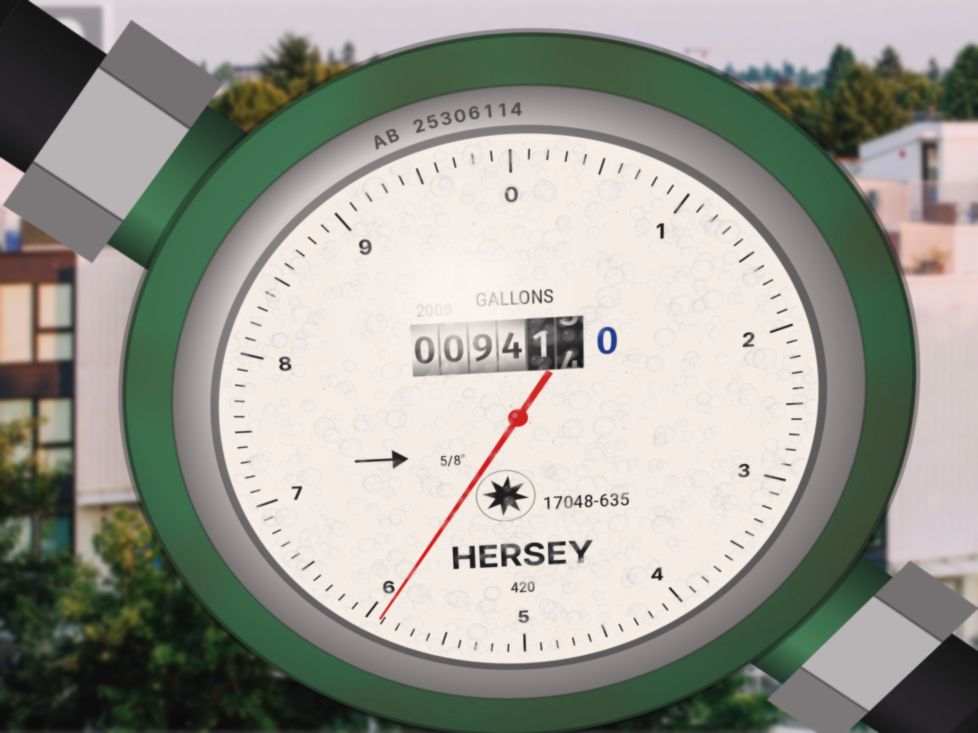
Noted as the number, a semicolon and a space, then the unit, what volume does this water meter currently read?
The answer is 94135.9; gal
